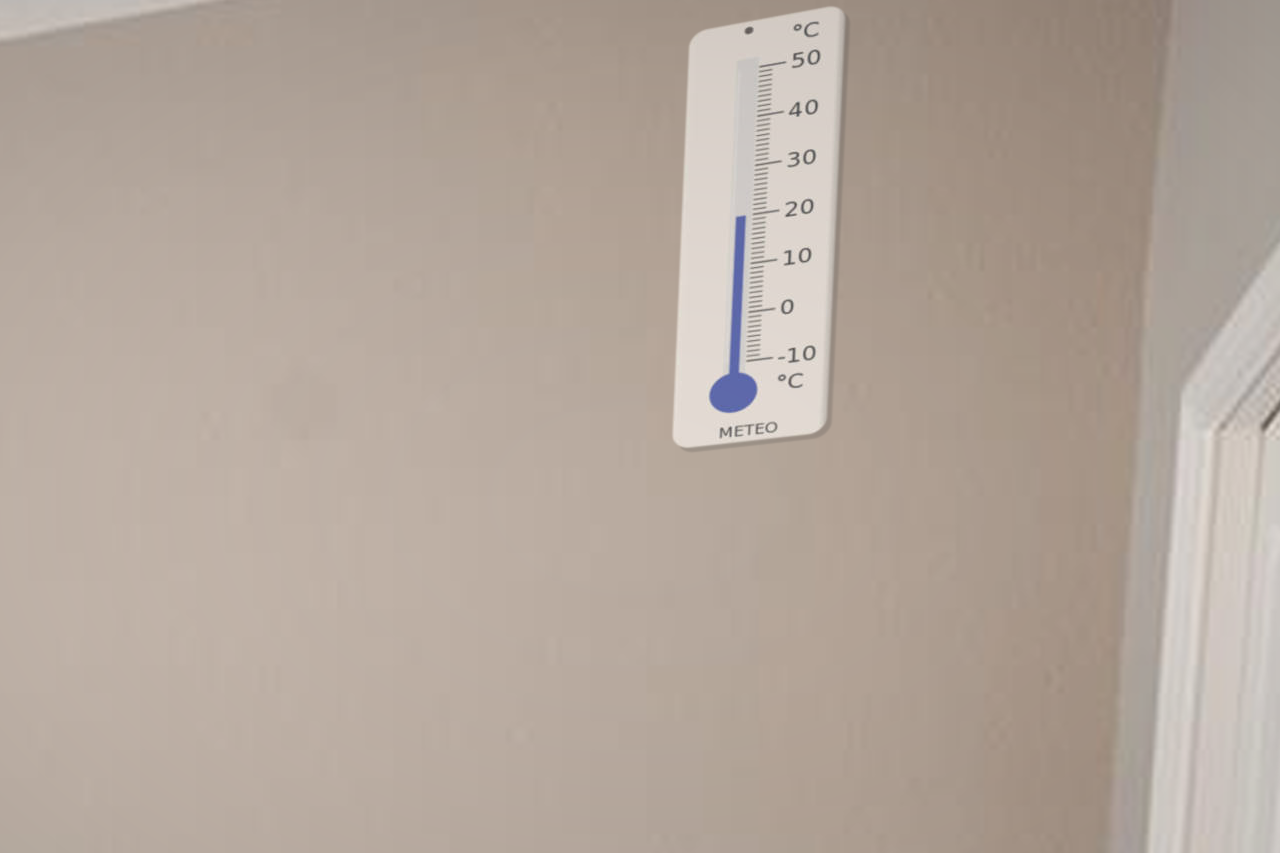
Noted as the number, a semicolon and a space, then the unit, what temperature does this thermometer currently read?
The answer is 20; °C
